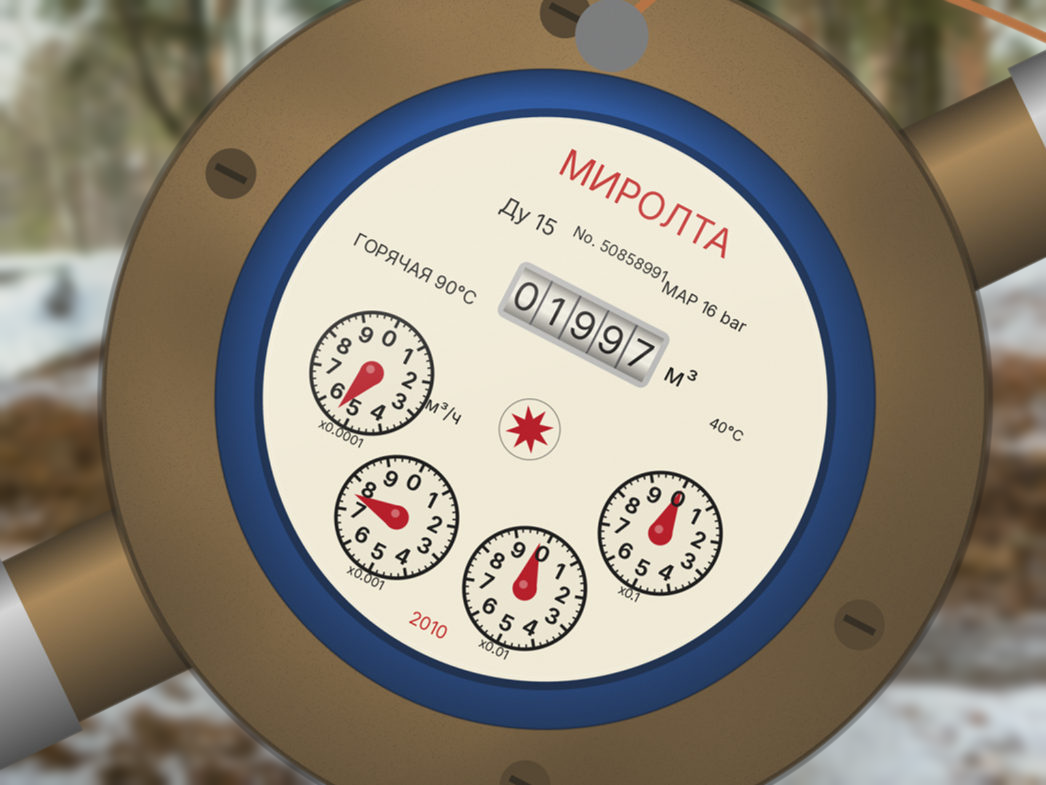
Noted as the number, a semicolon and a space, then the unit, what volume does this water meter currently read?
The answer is 1996.9975; m³
